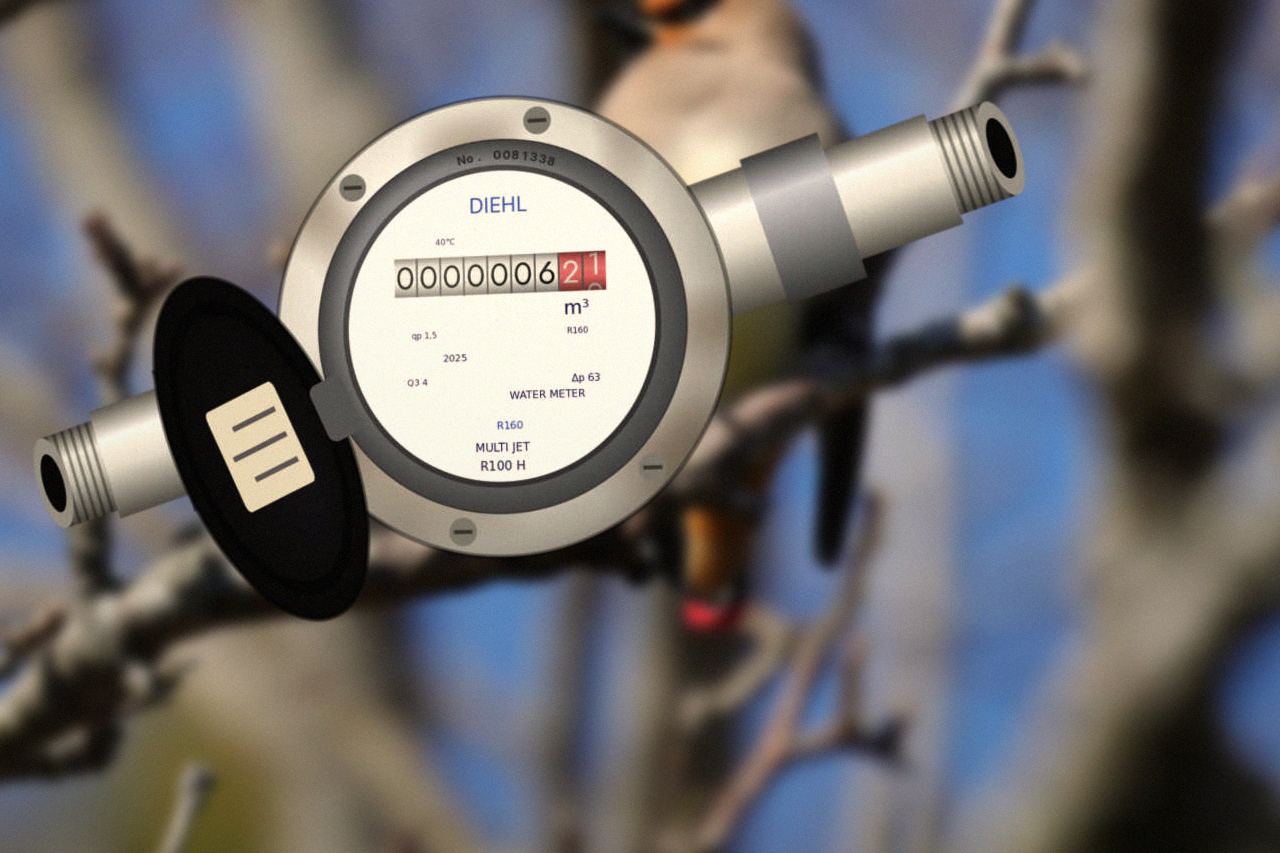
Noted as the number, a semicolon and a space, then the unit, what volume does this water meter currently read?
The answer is 6.21; m³
